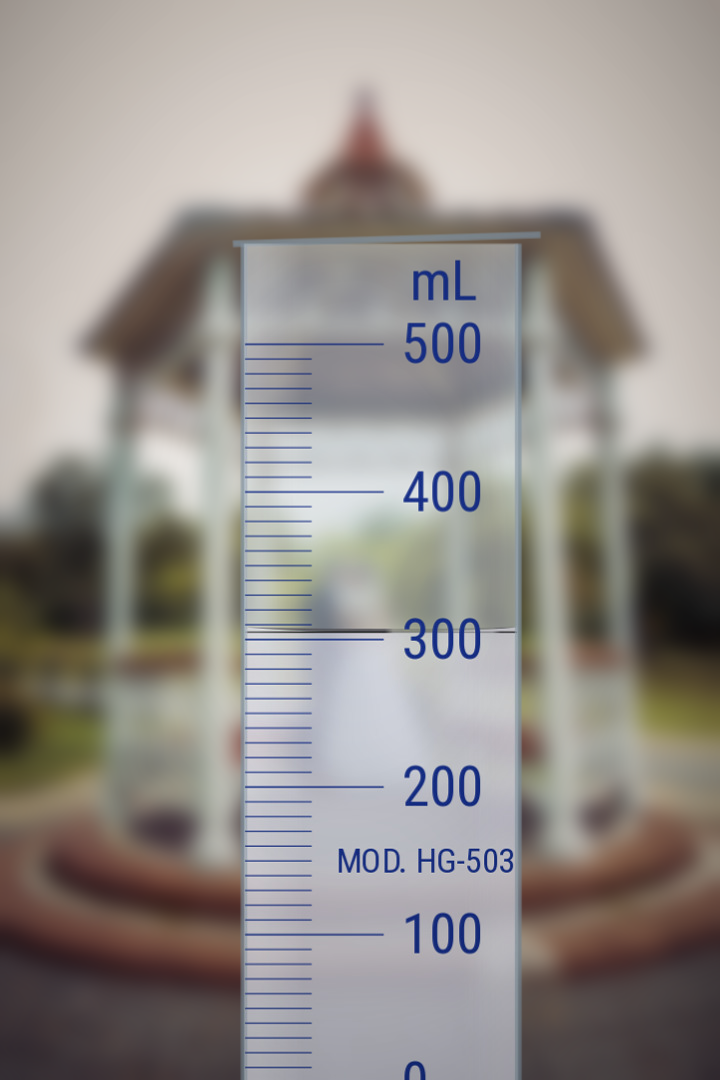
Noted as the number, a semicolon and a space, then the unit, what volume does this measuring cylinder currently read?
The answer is 305; mL
